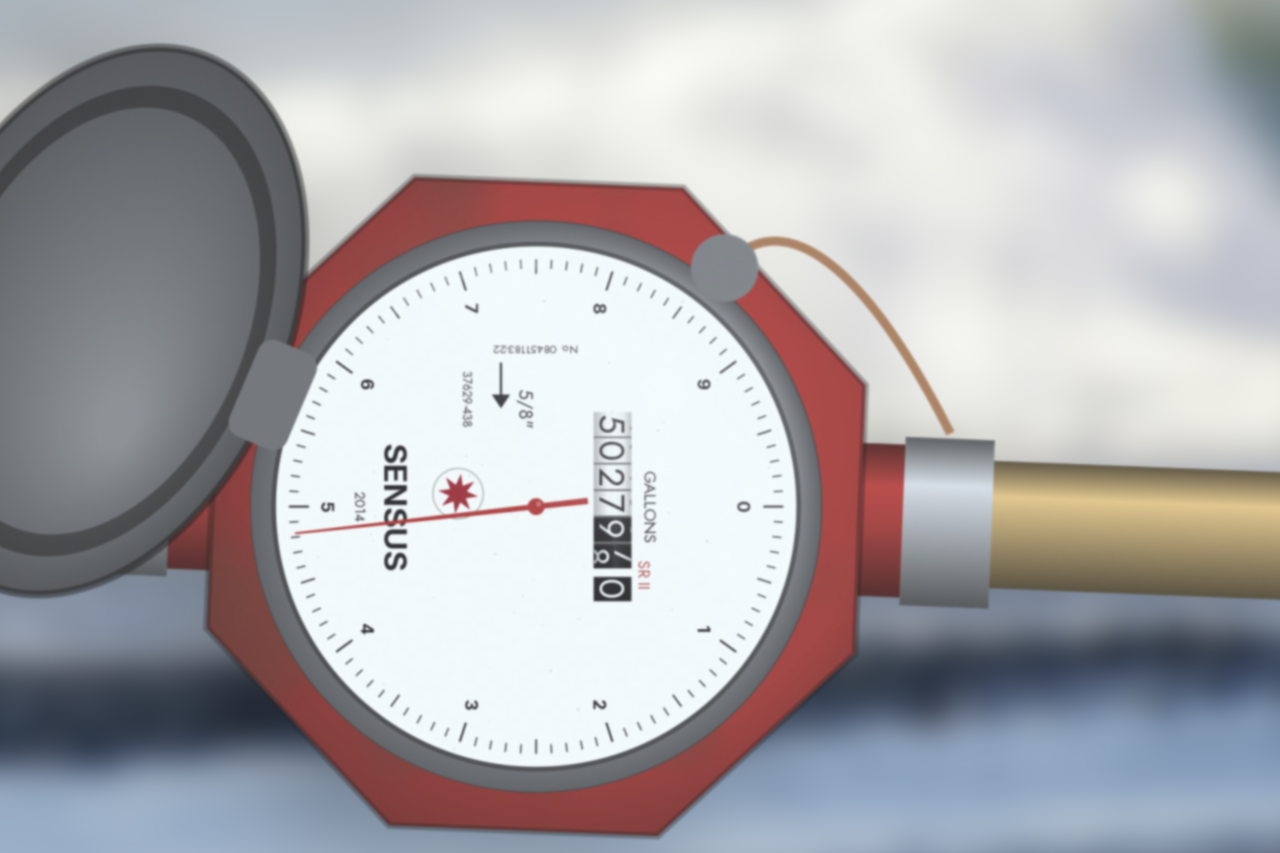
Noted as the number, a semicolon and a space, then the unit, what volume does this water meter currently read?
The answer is 5027974.8; gal
